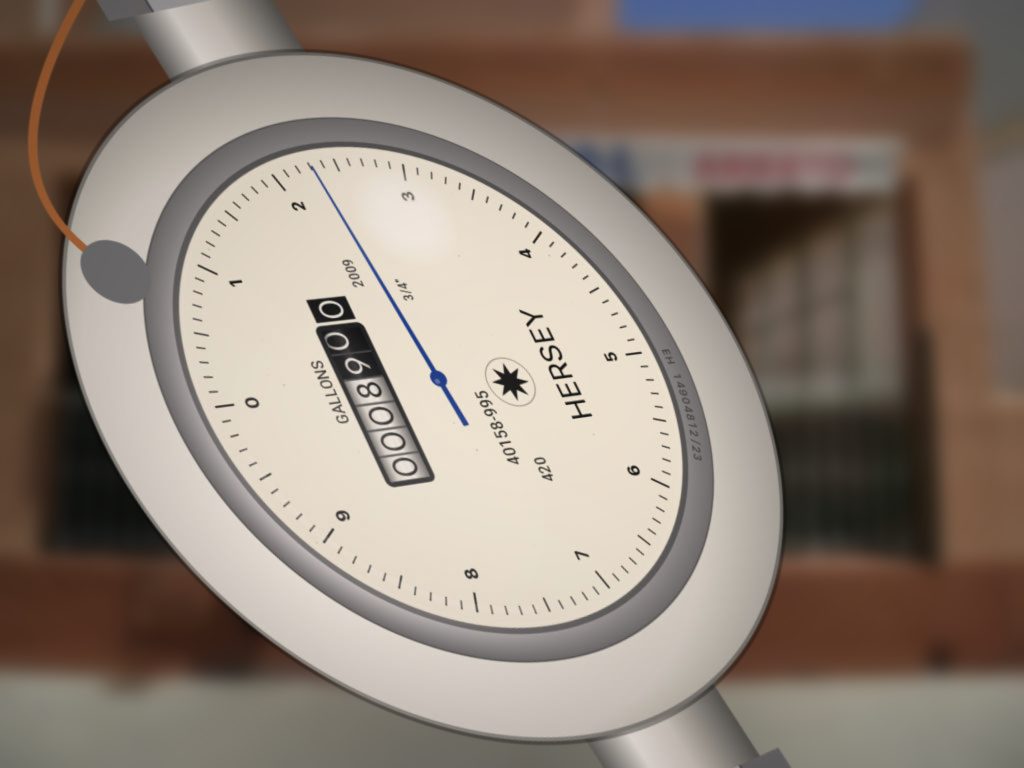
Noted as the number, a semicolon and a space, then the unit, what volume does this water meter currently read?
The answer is 8902.3; gal
